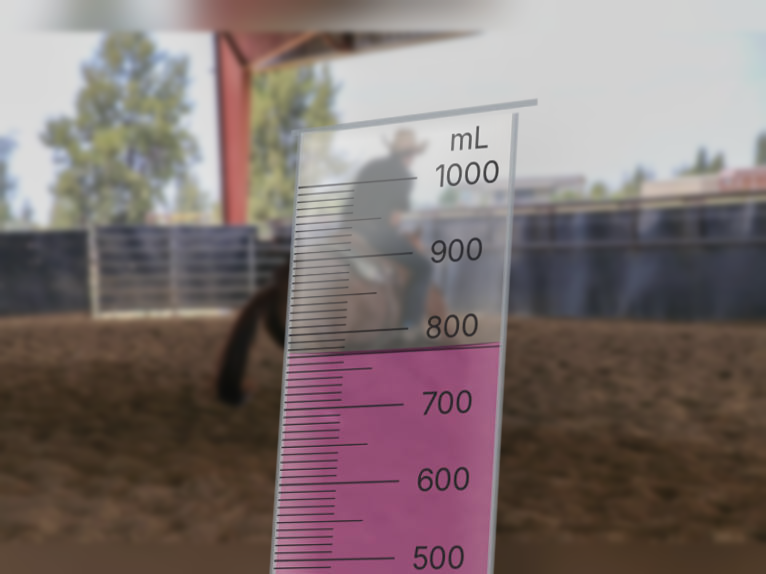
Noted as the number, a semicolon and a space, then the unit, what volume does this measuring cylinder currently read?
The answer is 770; mL
